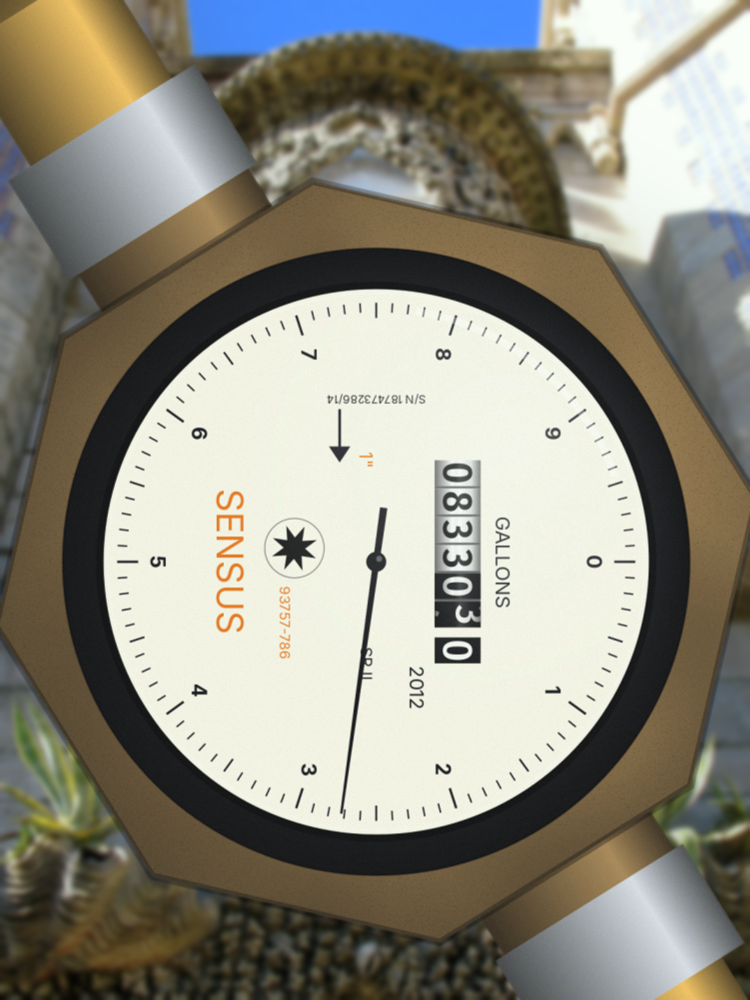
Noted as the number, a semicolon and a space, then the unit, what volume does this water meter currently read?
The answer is 833032.7; gal
